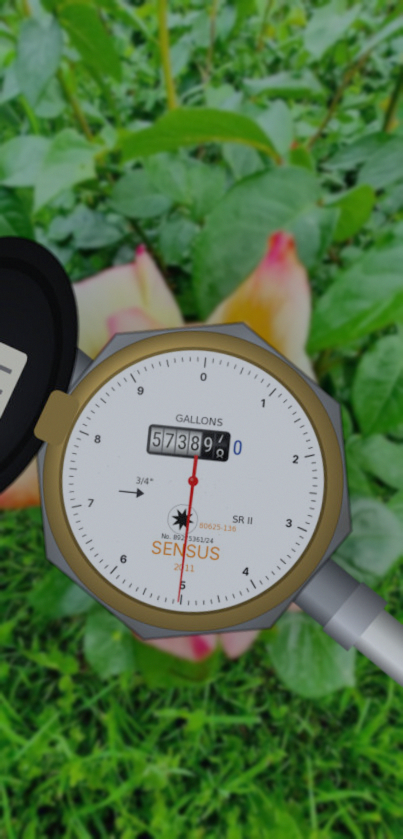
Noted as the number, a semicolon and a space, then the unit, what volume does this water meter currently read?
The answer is 5738975.0; gal
